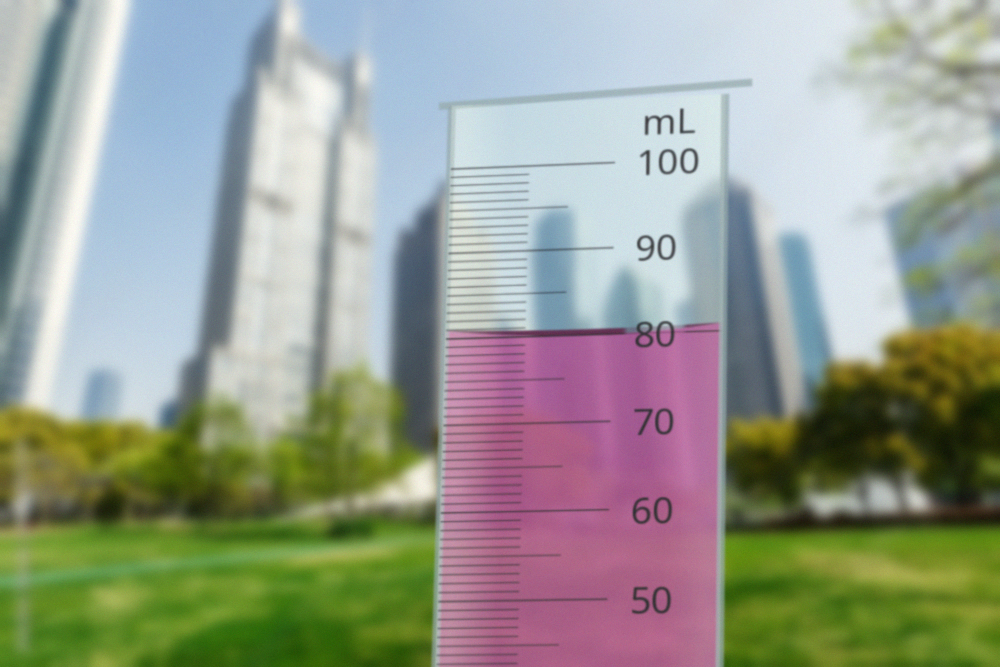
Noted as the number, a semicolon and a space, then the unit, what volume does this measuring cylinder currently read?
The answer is 80; mL
